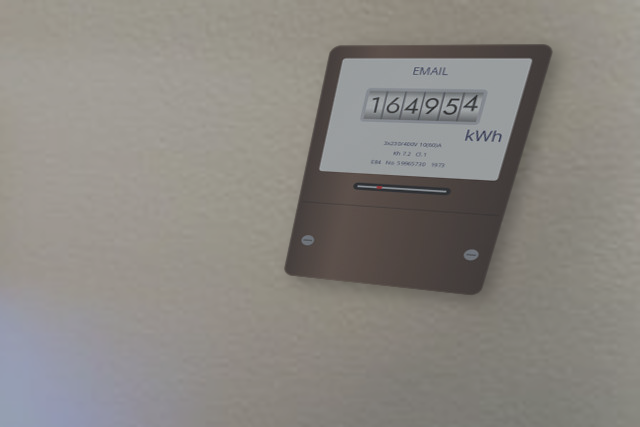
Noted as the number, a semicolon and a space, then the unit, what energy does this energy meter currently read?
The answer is 164954; kWh
